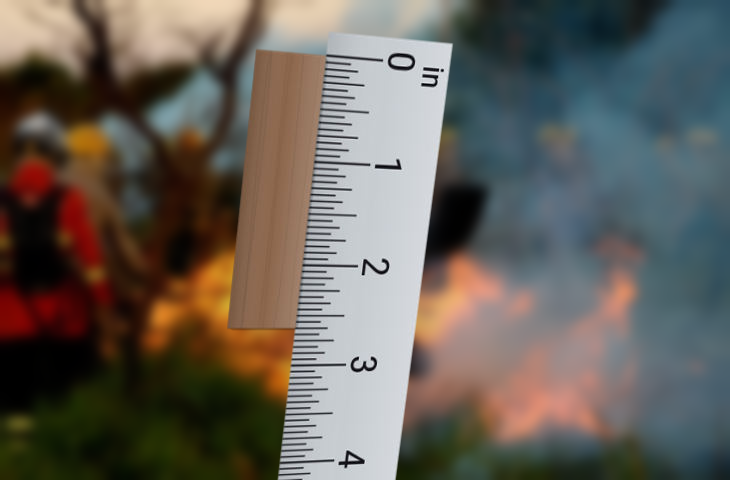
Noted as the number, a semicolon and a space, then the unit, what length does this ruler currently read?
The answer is 2.625; in
